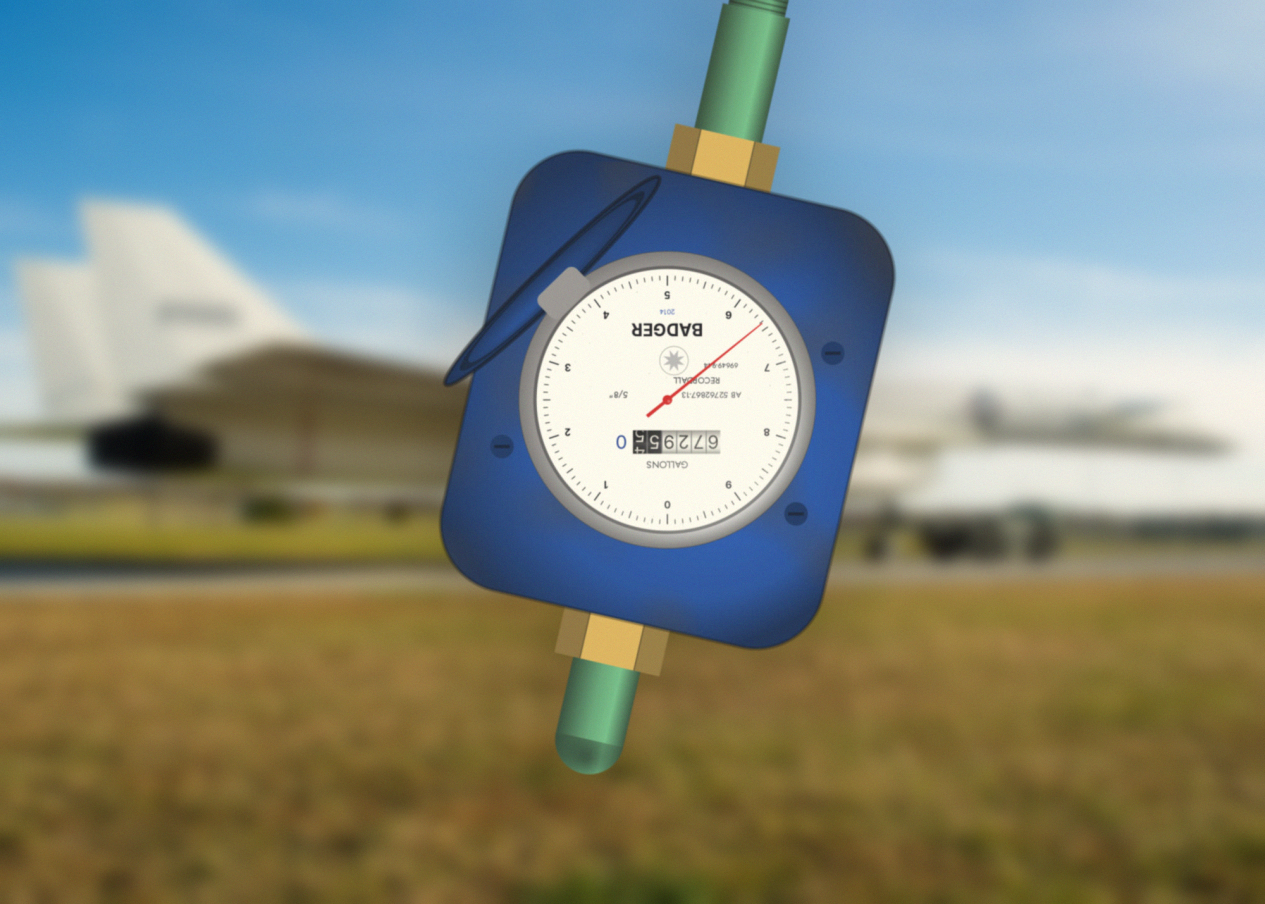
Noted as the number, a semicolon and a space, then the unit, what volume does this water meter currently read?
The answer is 6729546.4; gal
